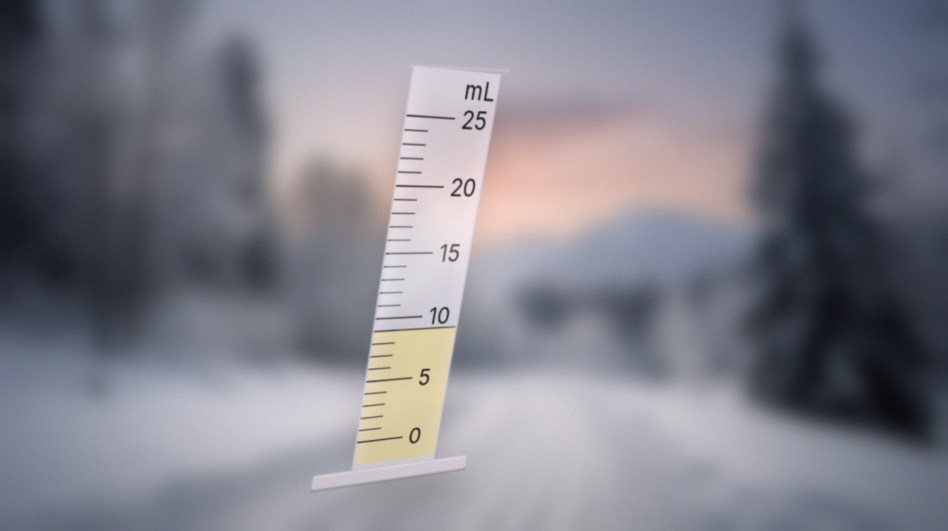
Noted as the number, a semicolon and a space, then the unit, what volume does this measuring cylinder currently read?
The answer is 9; mL
